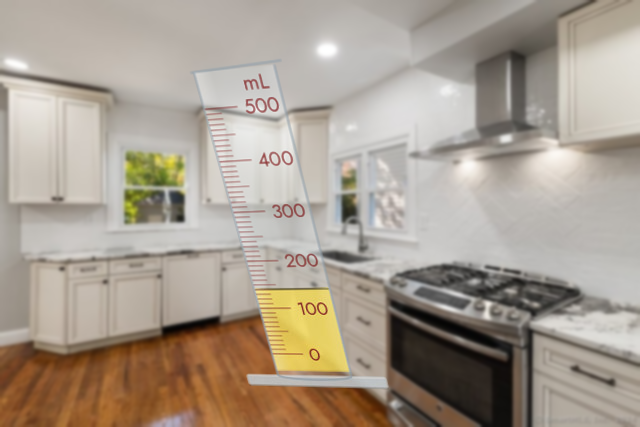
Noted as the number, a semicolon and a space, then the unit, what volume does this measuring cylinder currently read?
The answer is 140; mL
